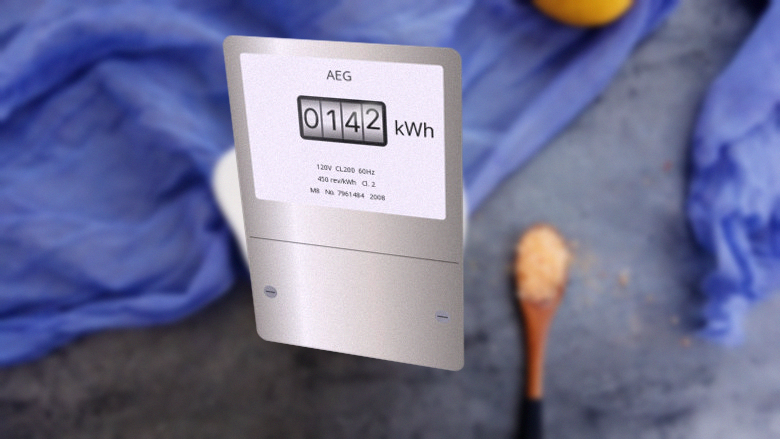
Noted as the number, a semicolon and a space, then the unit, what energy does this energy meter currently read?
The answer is 142; kWh
